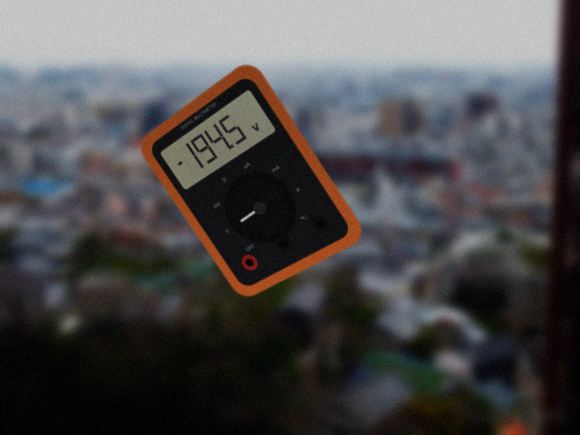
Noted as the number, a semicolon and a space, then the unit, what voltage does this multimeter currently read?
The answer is -194.5; V
